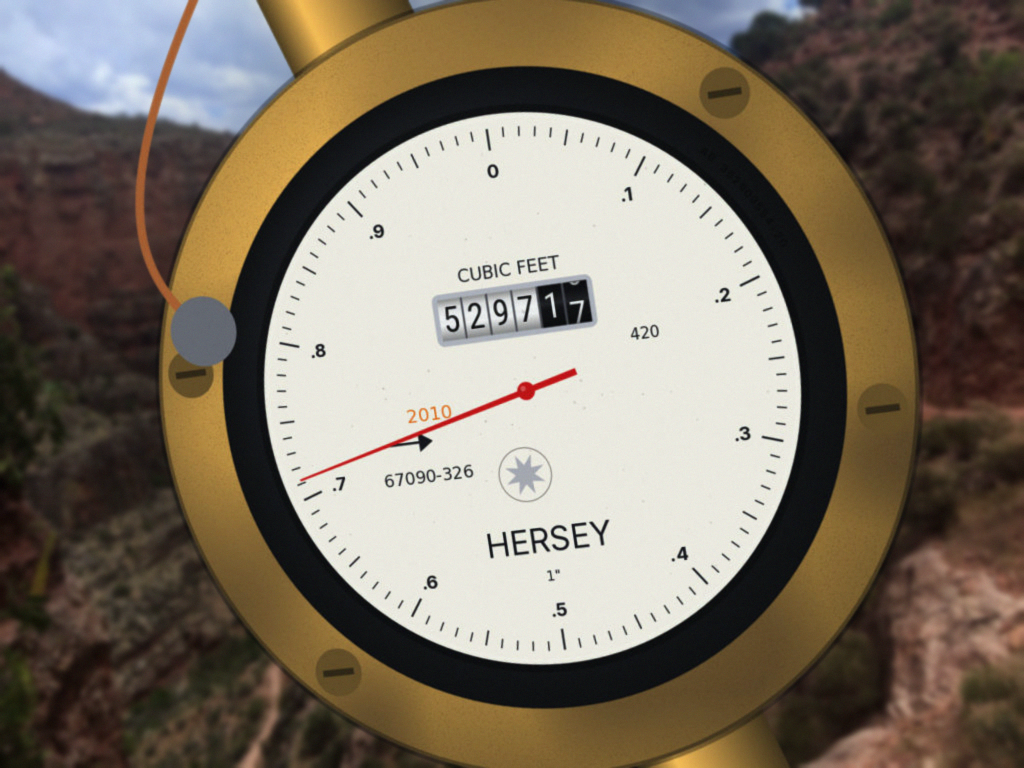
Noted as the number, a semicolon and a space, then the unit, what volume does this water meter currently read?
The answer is 529716.71; ft³
